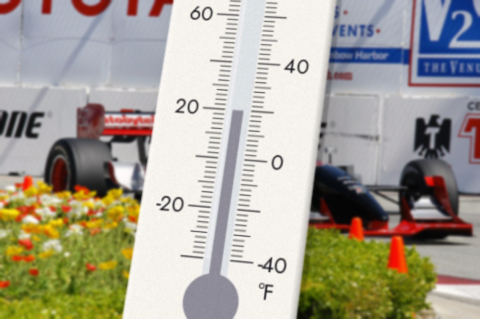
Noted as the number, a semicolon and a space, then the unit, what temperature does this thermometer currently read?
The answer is 20; °F
